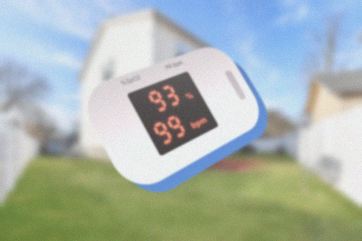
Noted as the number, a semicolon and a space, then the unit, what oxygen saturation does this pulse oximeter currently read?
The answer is 93; %
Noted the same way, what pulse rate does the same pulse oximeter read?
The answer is 99; bpm
